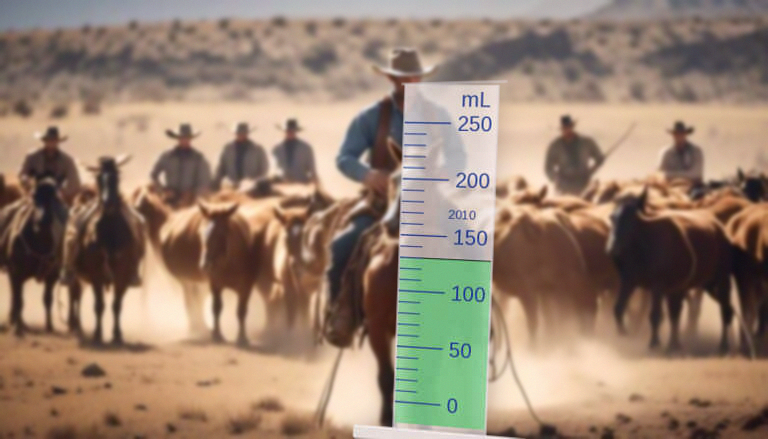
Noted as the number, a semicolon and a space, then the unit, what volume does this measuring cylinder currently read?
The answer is 130; mL
